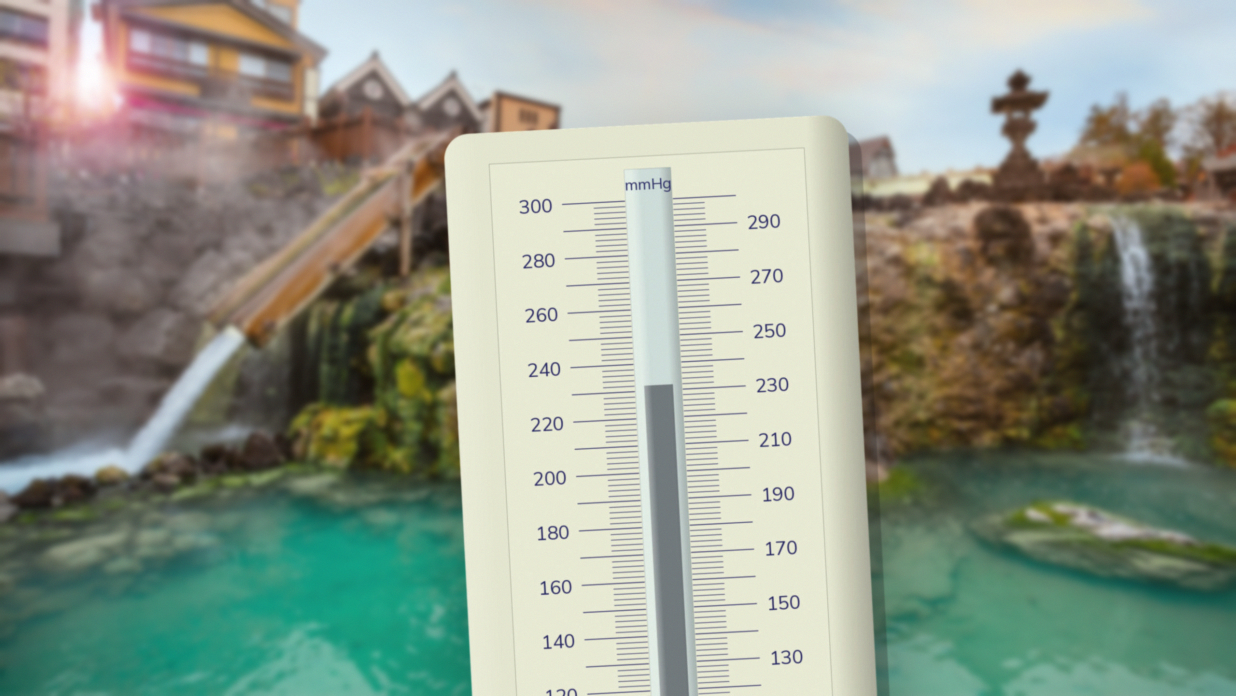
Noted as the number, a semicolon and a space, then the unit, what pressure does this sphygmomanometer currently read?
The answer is 232; mmHg
